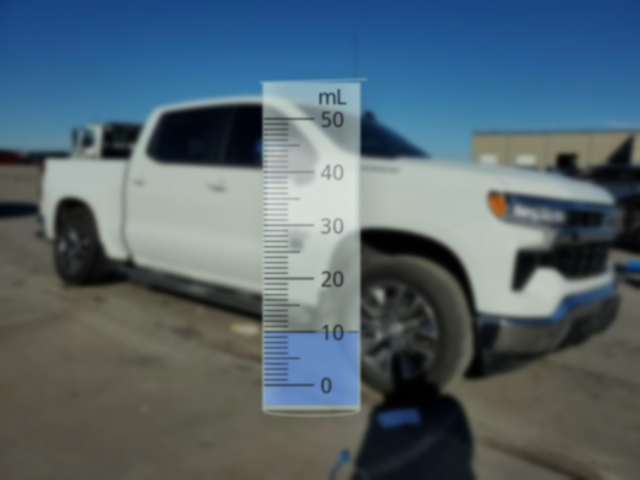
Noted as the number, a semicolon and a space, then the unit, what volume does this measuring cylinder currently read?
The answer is 10; mL
